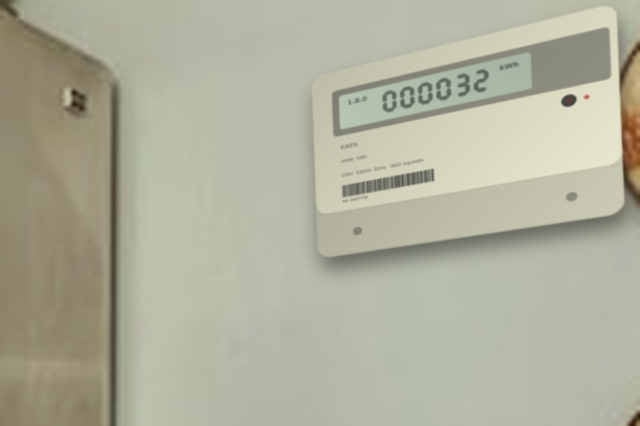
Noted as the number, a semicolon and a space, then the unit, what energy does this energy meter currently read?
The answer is 32; kWh
